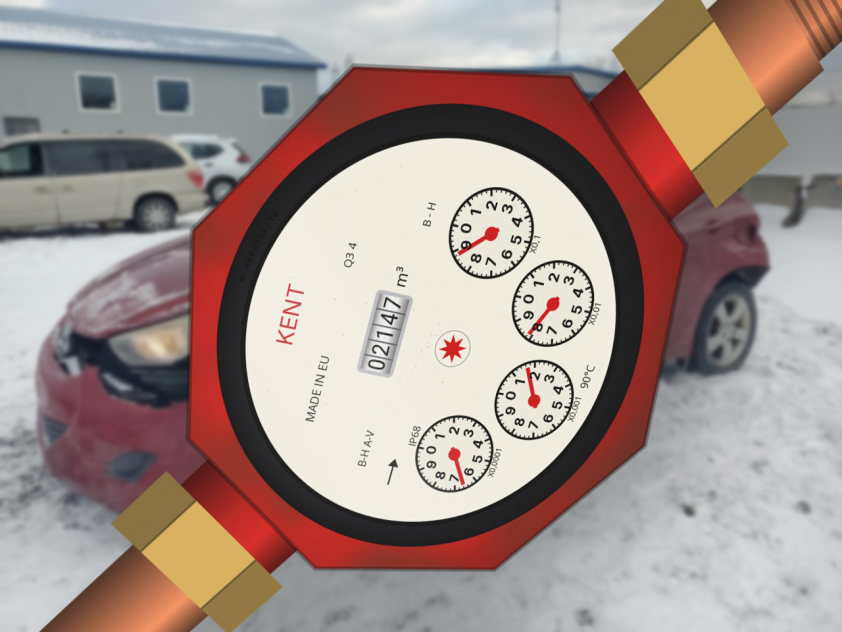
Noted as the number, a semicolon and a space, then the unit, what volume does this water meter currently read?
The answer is 2147.8816; m³
